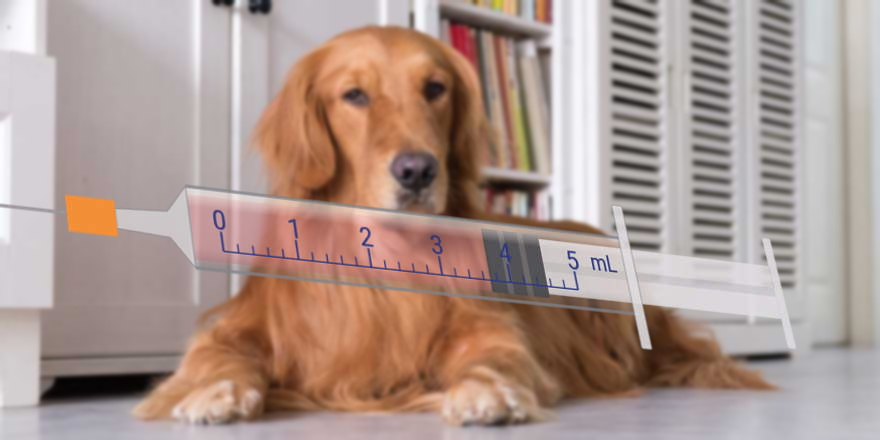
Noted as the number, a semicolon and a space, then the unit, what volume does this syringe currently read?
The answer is 3.7; mL
